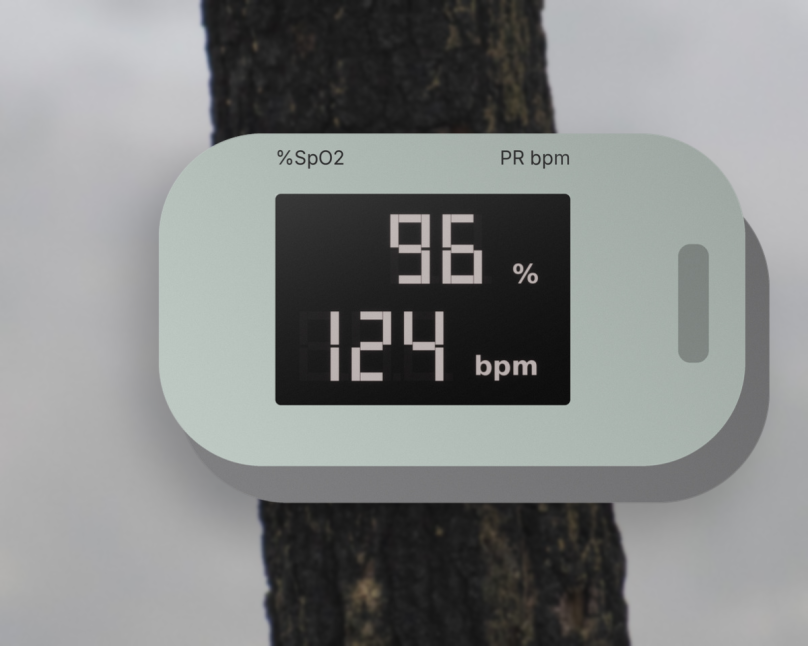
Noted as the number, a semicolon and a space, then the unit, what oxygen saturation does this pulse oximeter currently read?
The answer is 96; %
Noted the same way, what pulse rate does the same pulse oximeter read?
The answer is 124; bpm
